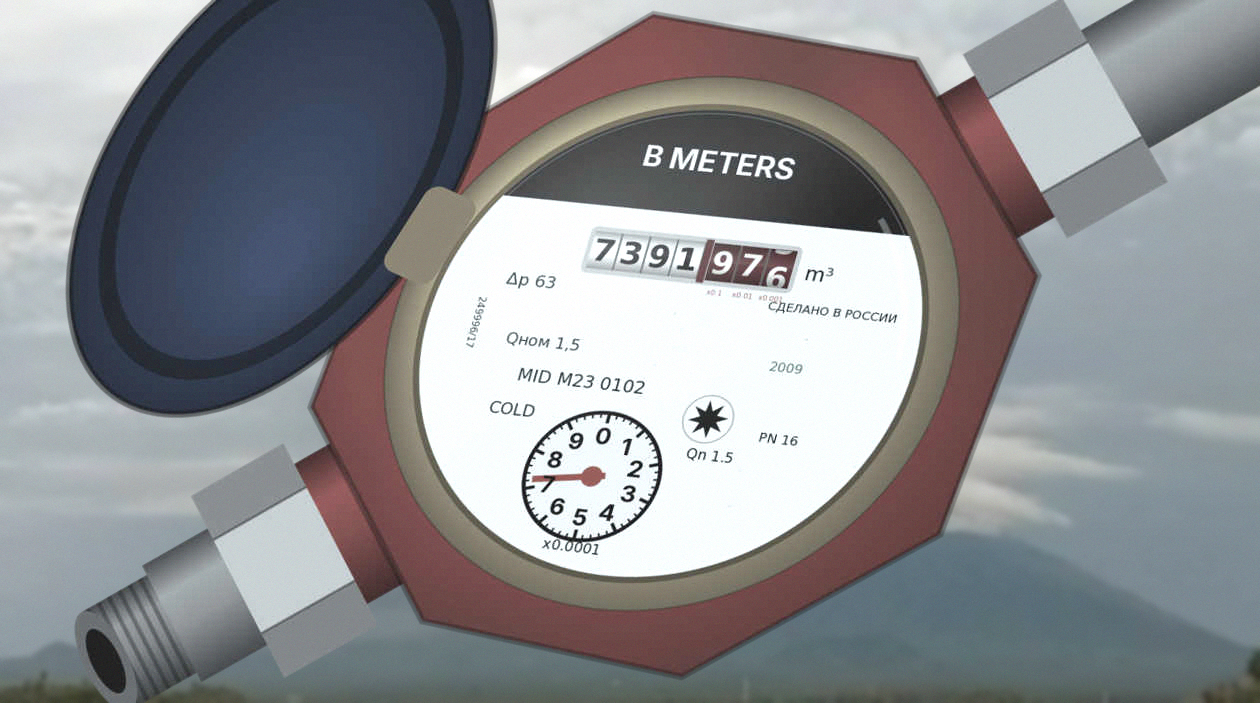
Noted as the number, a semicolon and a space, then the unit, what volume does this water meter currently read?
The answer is 7391.9757; m³
